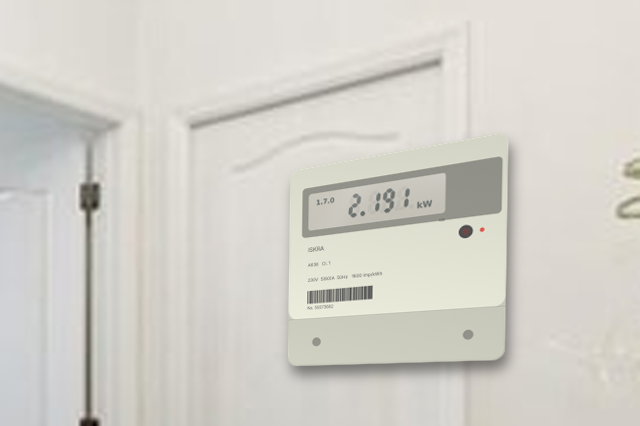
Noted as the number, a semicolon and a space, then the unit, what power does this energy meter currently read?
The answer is 2.191; kW
